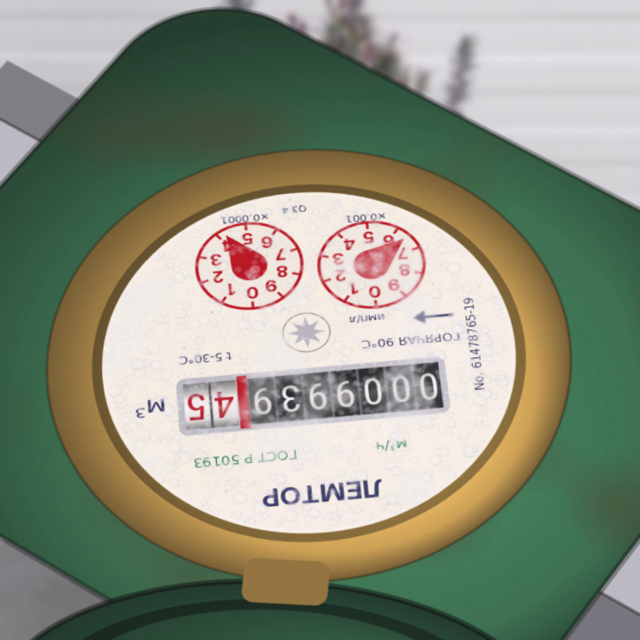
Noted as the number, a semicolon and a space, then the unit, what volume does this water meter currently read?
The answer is 9939.4564; m³
